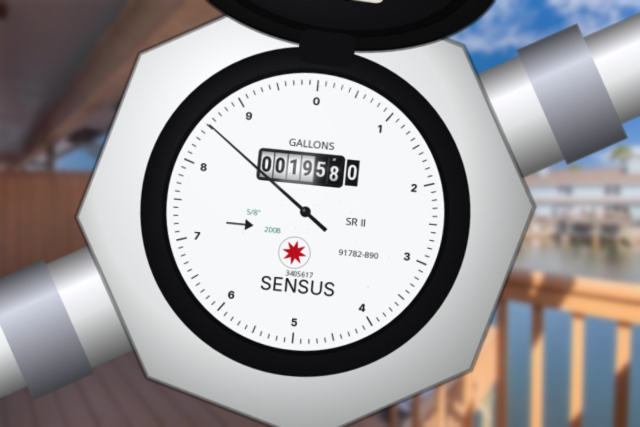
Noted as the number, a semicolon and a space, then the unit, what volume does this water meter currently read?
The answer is 19578.5; gal
